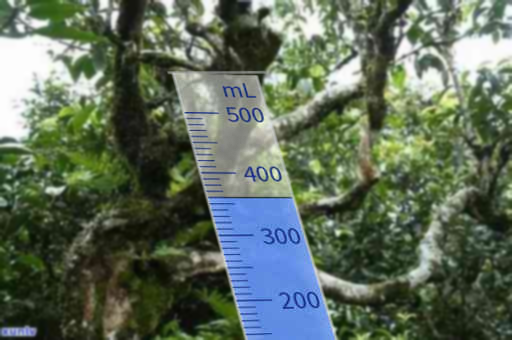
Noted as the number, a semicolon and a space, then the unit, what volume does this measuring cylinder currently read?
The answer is 360; mL
